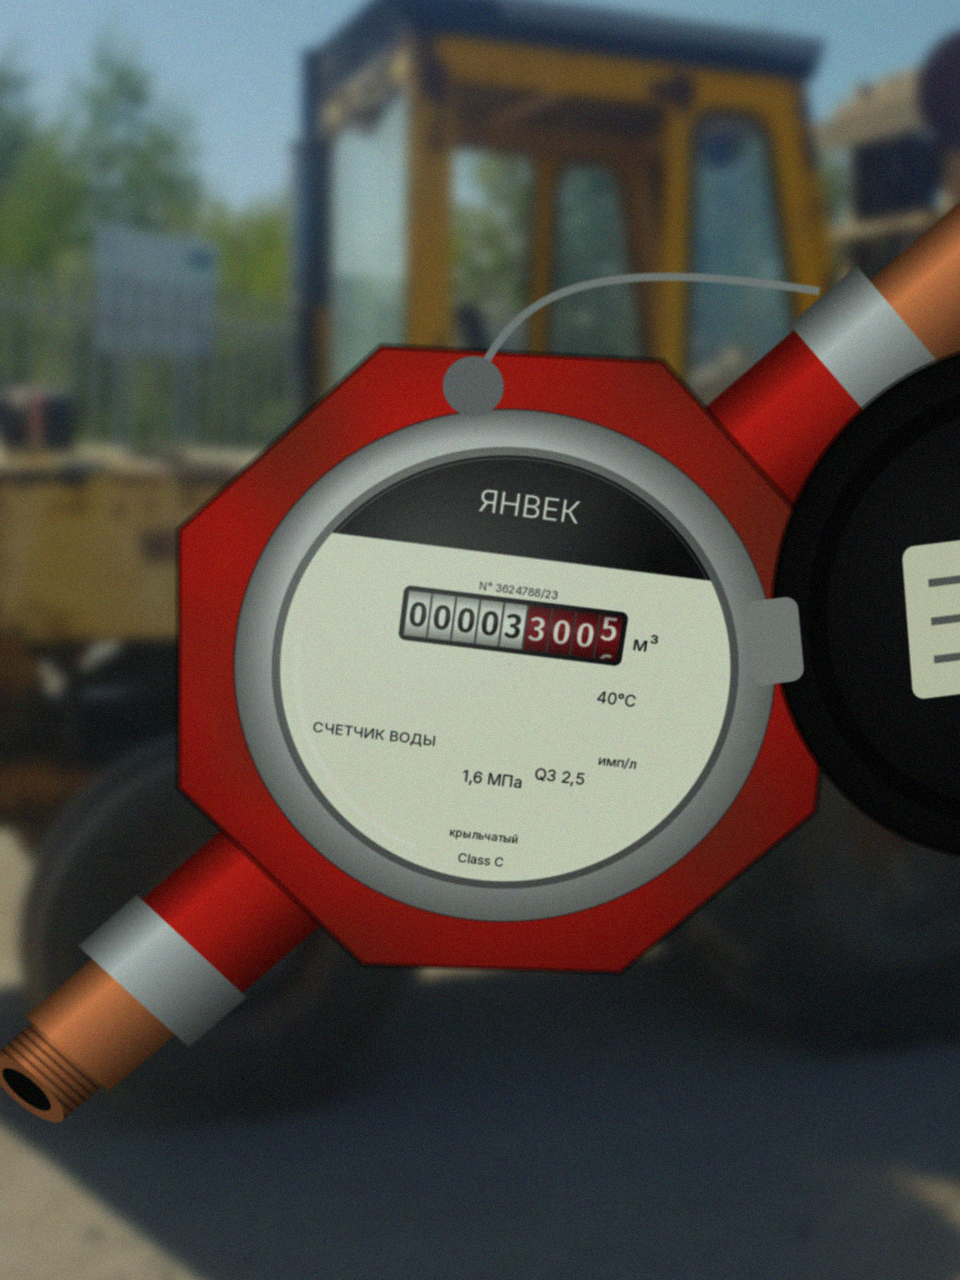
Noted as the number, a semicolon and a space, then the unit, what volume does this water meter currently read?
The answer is 3.3005; m³
